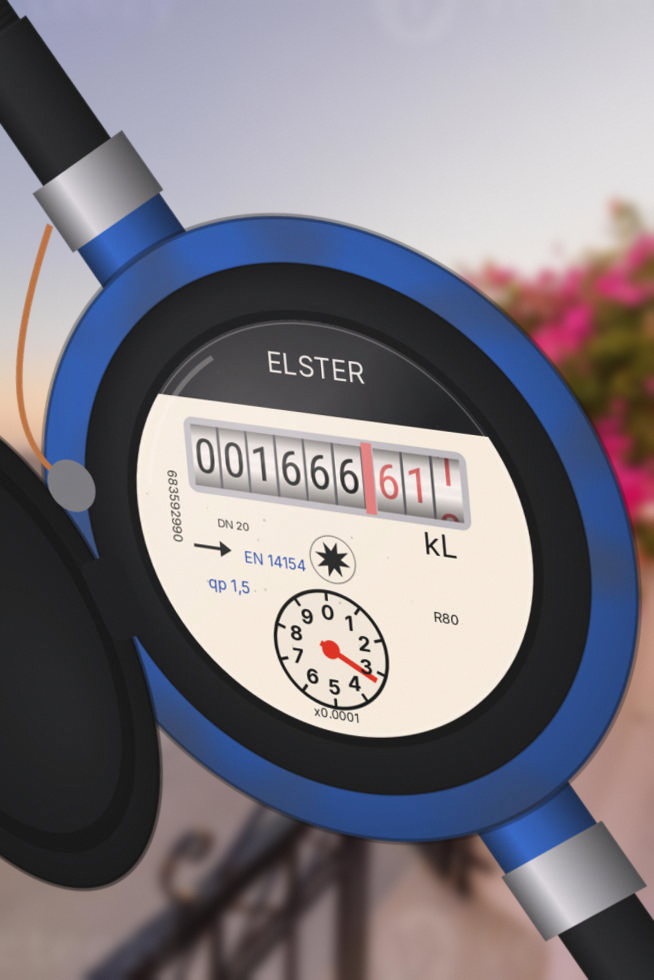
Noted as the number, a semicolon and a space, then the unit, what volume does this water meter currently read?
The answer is 1666.6113; kL
